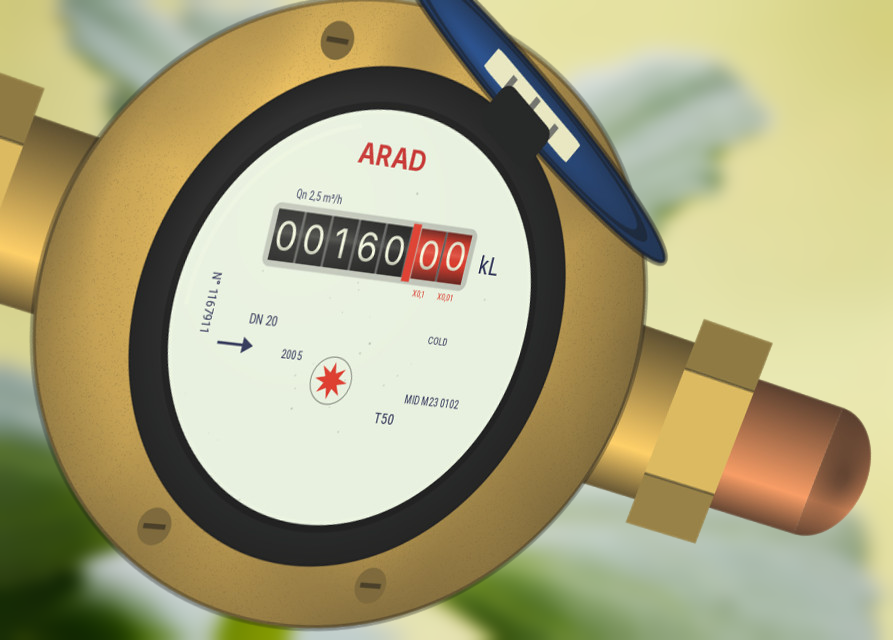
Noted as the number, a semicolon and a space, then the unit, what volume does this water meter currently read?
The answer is 160.00; kL
